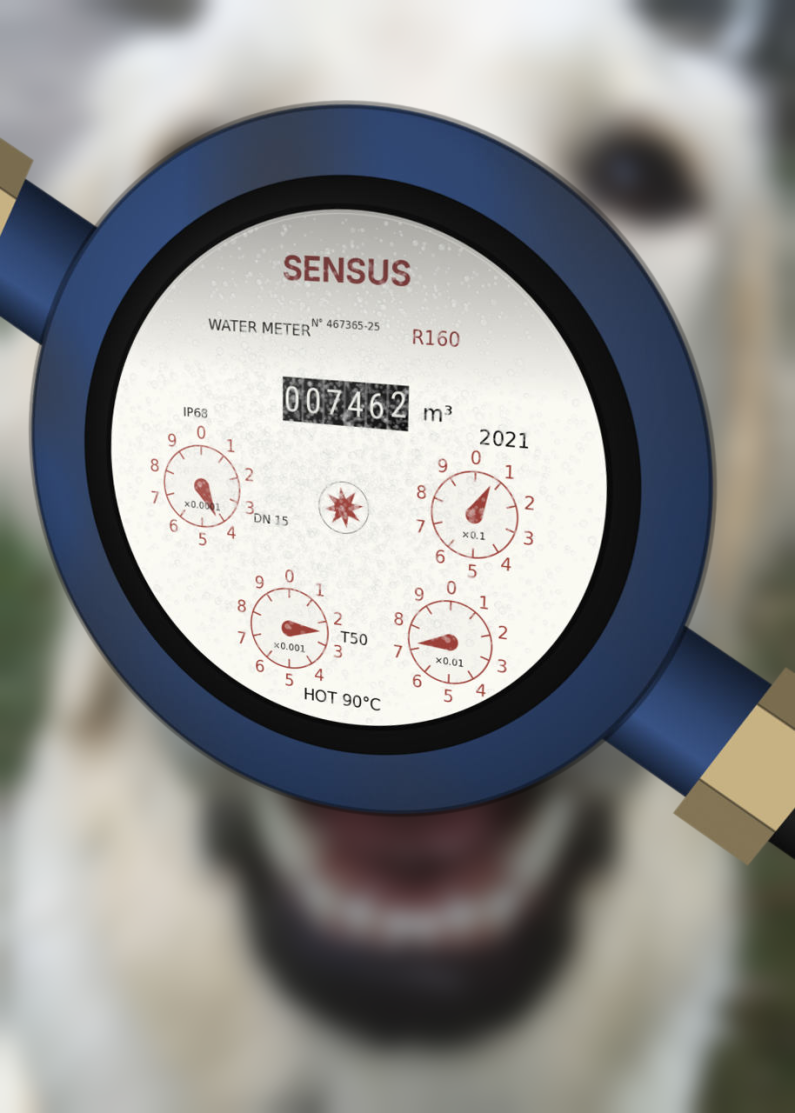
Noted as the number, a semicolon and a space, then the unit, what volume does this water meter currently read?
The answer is 7462.0724; m³
